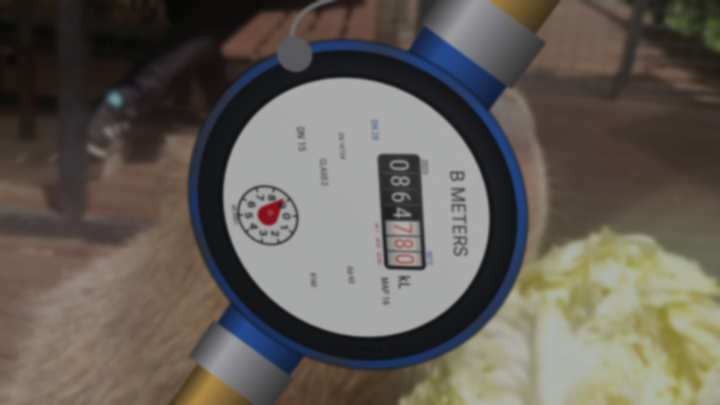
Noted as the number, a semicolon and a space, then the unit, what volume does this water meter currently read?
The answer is 864.7808; kL
